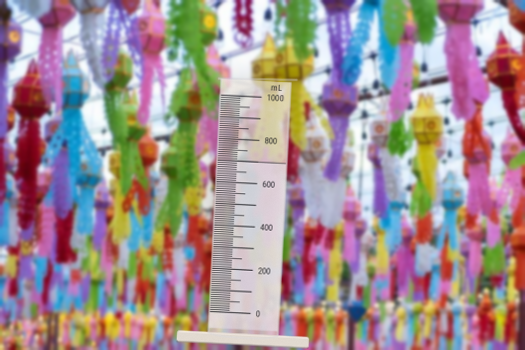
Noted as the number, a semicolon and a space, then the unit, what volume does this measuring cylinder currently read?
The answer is 700; mL
